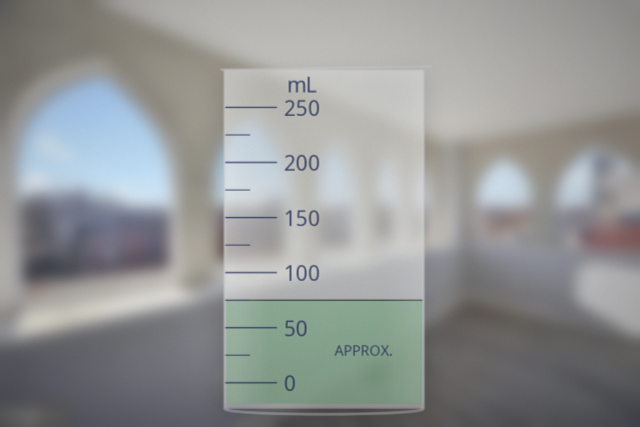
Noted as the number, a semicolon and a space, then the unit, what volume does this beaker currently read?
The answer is 75; mL
